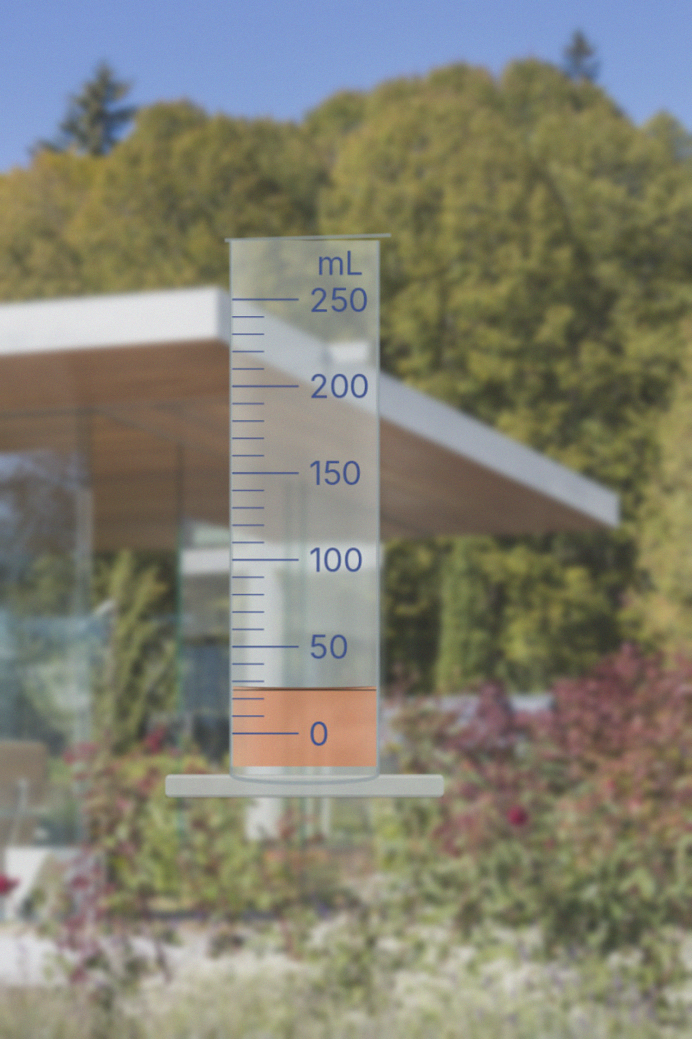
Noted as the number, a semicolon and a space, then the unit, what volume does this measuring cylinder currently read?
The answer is 25; mL
